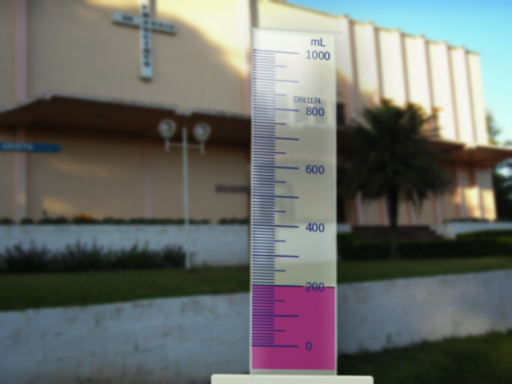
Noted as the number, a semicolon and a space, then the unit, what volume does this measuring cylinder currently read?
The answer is 200; mL
